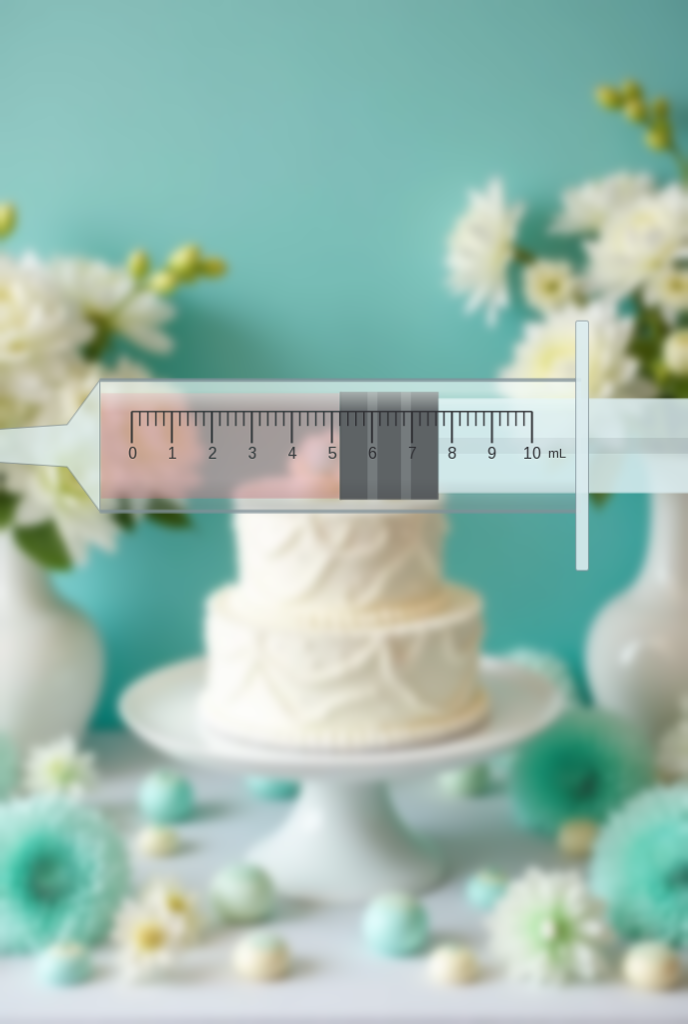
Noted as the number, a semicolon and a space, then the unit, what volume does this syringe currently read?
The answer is 5.2; mL
